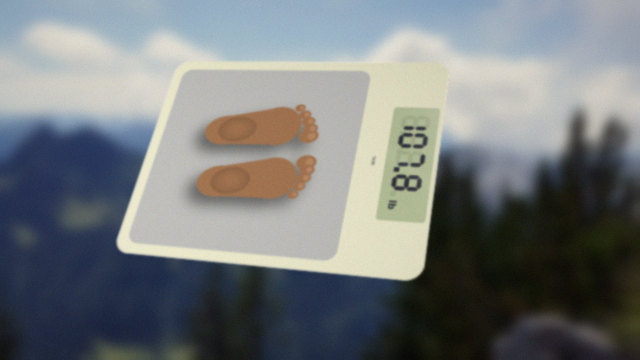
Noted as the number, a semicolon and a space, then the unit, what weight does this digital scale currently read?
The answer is 107.8; lb
